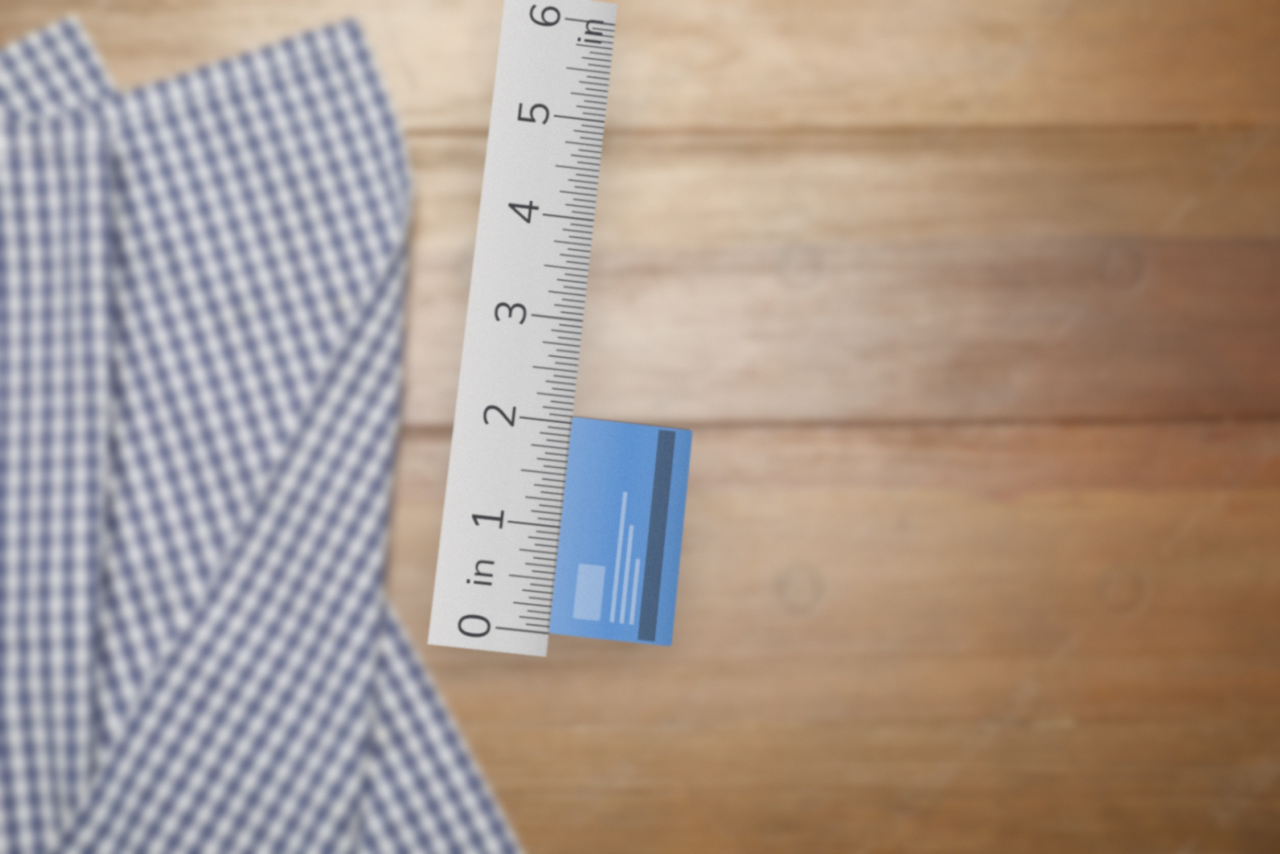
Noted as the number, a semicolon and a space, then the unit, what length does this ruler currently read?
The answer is 2.0625; in
